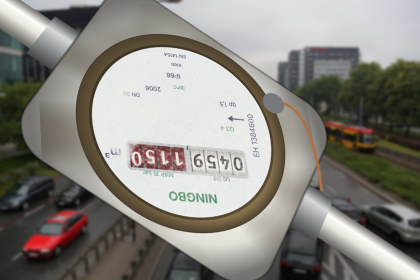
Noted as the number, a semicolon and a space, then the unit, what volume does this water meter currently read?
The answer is 459.1150; m³
